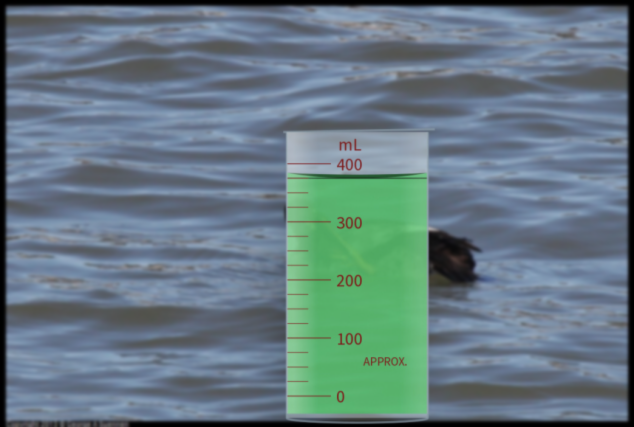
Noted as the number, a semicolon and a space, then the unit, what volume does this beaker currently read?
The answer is 375; mL
